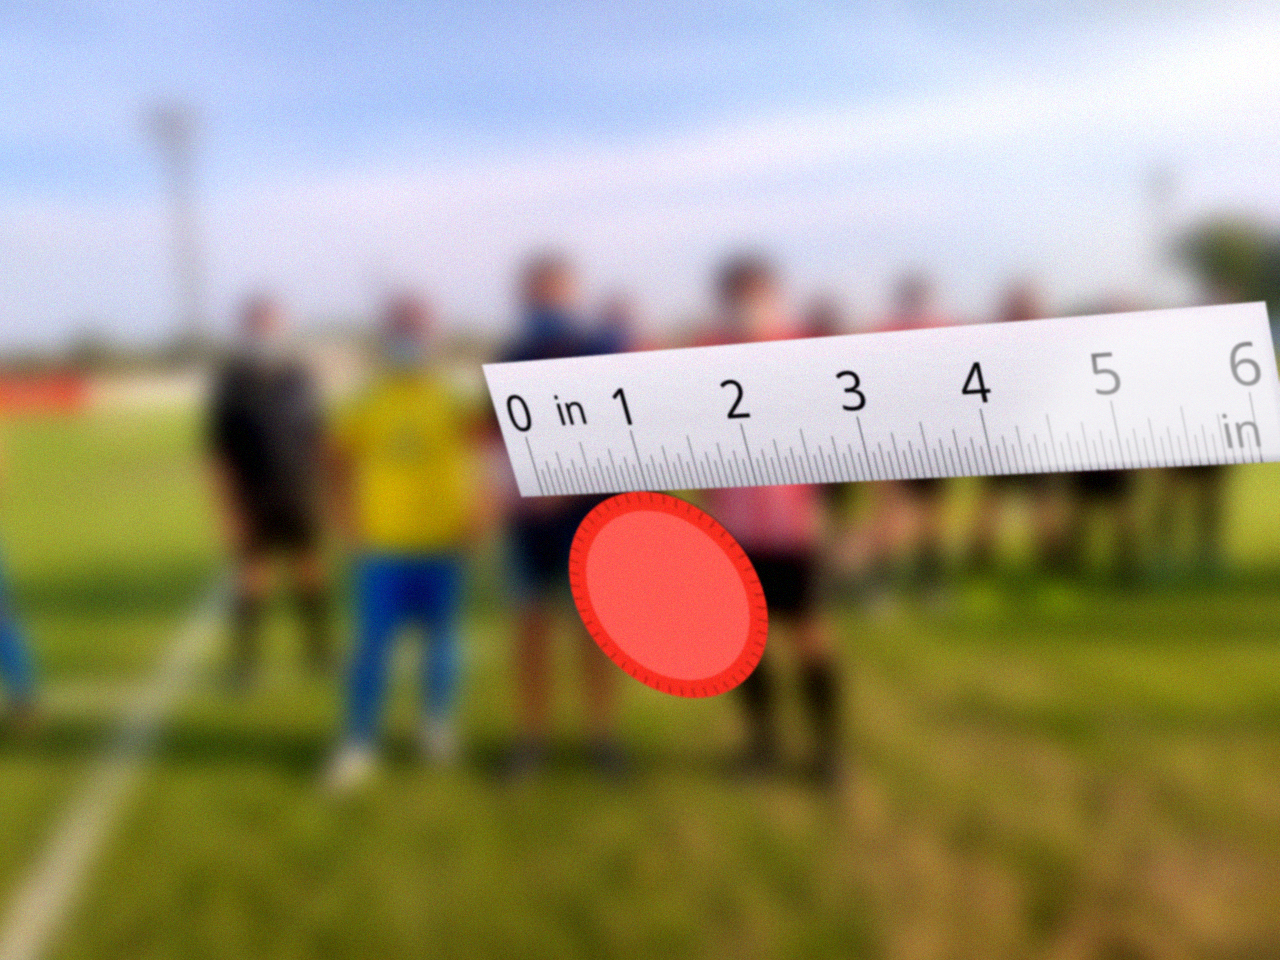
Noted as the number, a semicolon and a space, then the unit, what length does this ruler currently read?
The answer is 1.8125; in
